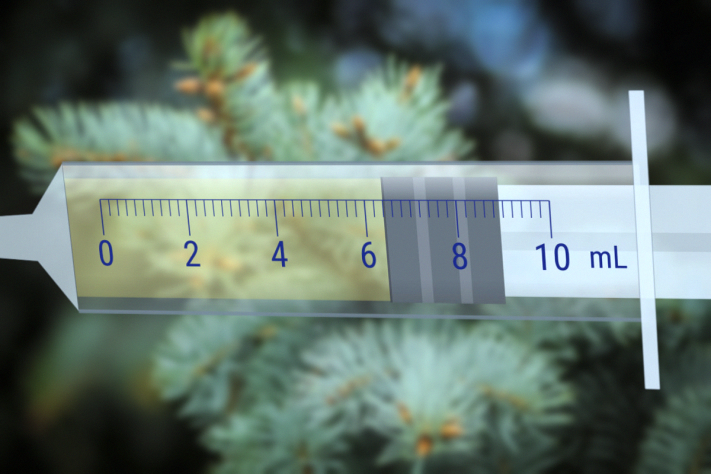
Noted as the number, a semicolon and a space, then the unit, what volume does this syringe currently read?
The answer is 6.4; mL
